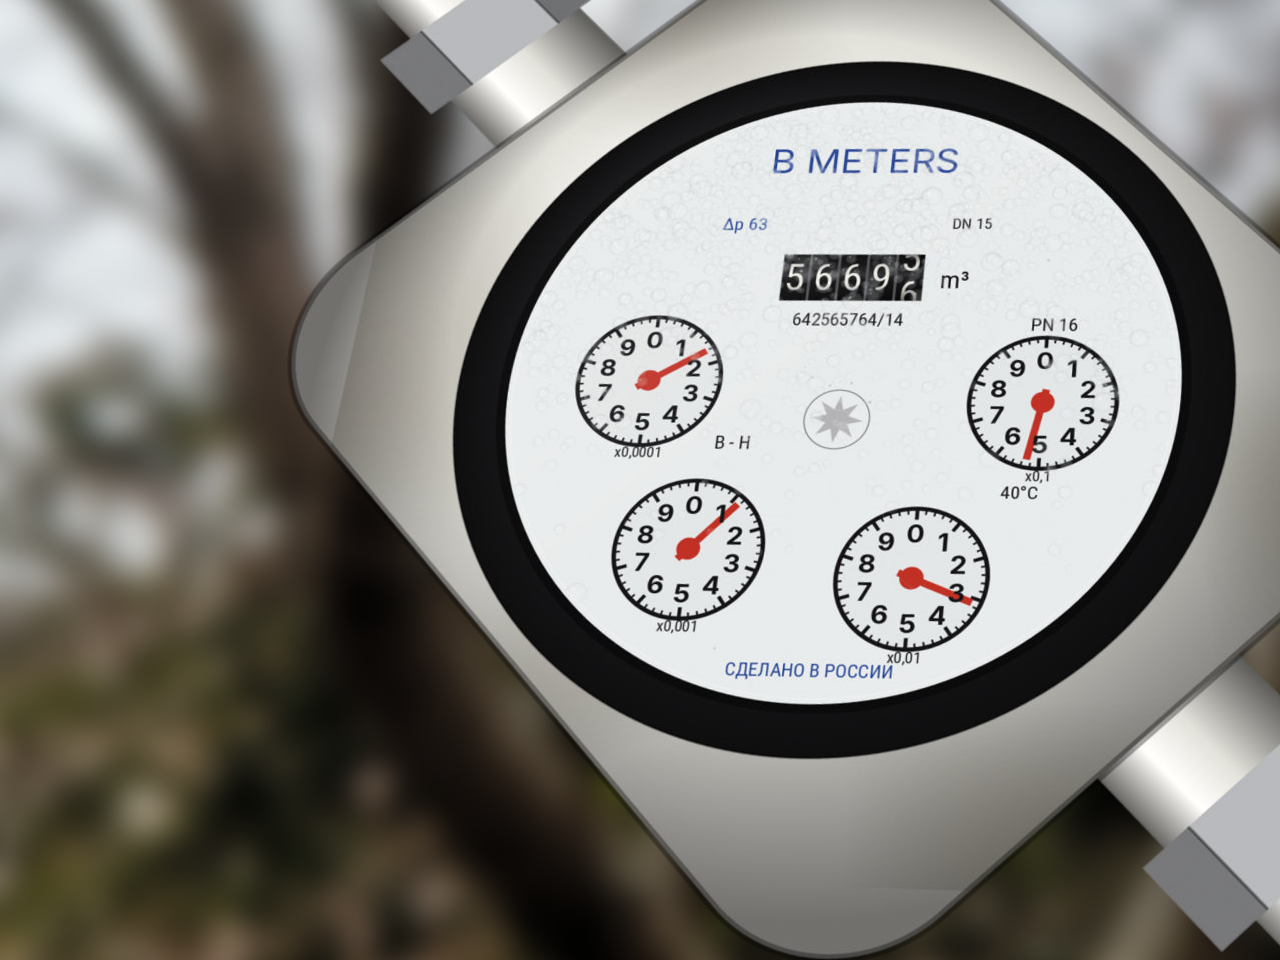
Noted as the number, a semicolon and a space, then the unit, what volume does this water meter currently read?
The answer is 56695.5311; m³
